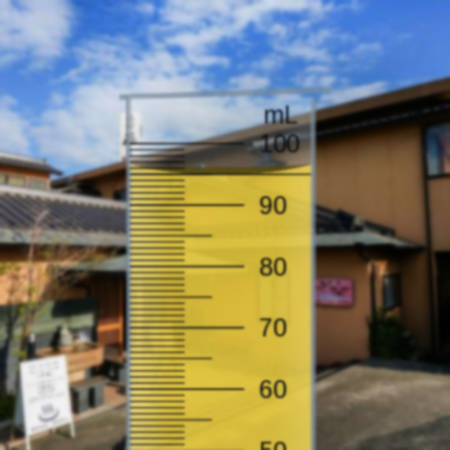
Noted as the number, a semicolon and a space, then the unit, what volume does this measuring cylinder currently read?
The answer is 95; mL
